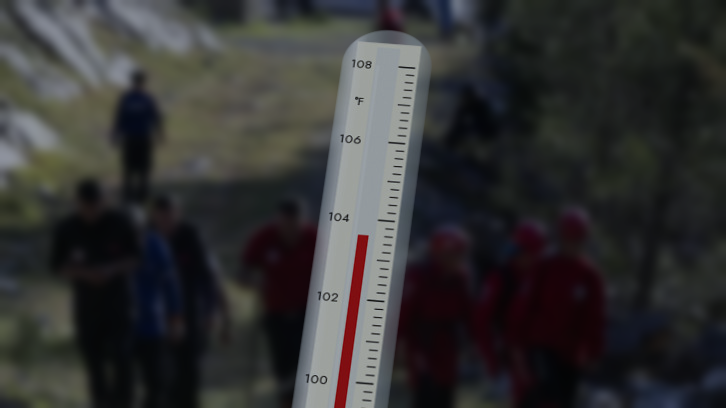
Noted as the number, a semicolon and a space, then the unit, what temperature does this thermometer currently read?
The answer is 103.6; °F
